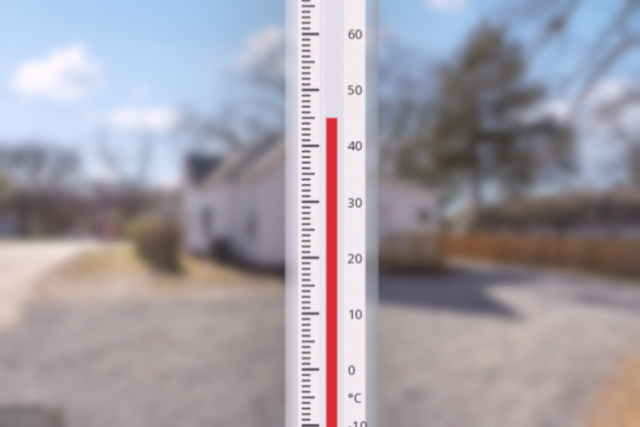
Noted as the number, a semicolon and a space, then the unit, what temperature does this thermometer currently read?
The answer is 45; °C
